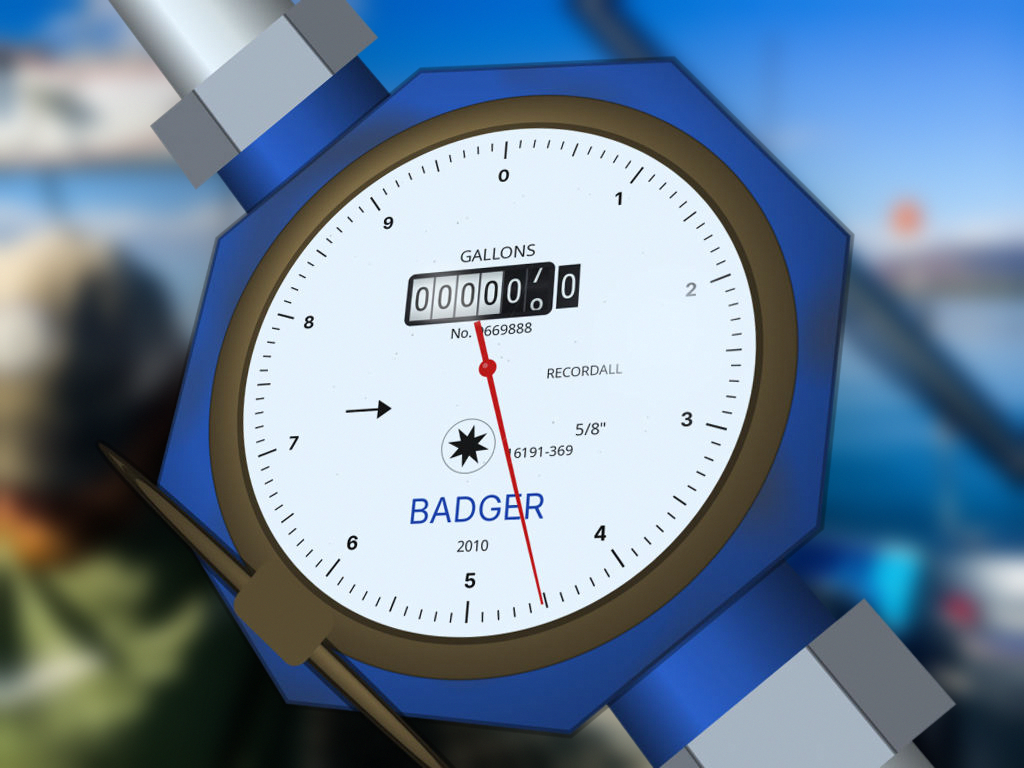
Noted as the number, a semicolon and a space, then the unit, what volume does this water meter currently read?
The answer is 74.5; gal
